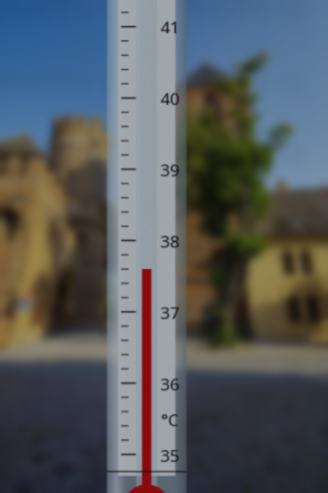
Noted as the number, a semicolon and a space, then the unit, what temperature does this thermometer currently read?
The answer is 37.6; °C
